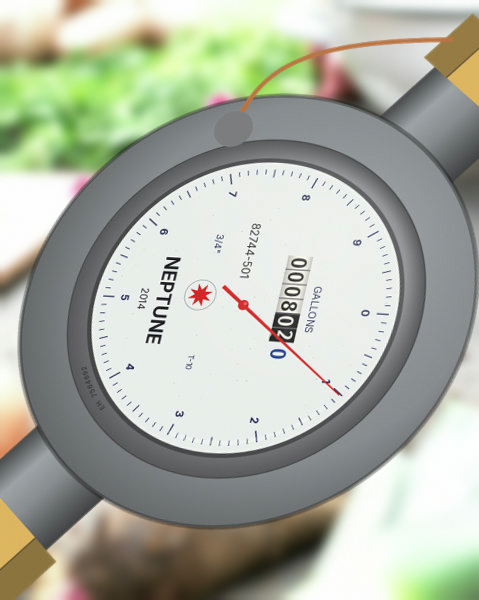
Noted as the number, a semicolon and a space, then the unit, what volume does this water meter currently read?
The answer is 8021.0; gal
